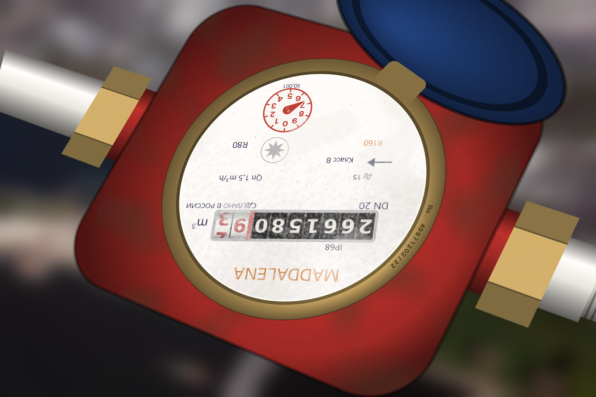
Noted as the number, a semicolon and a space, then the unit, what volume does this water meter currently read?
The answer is 2661580.926; m³
